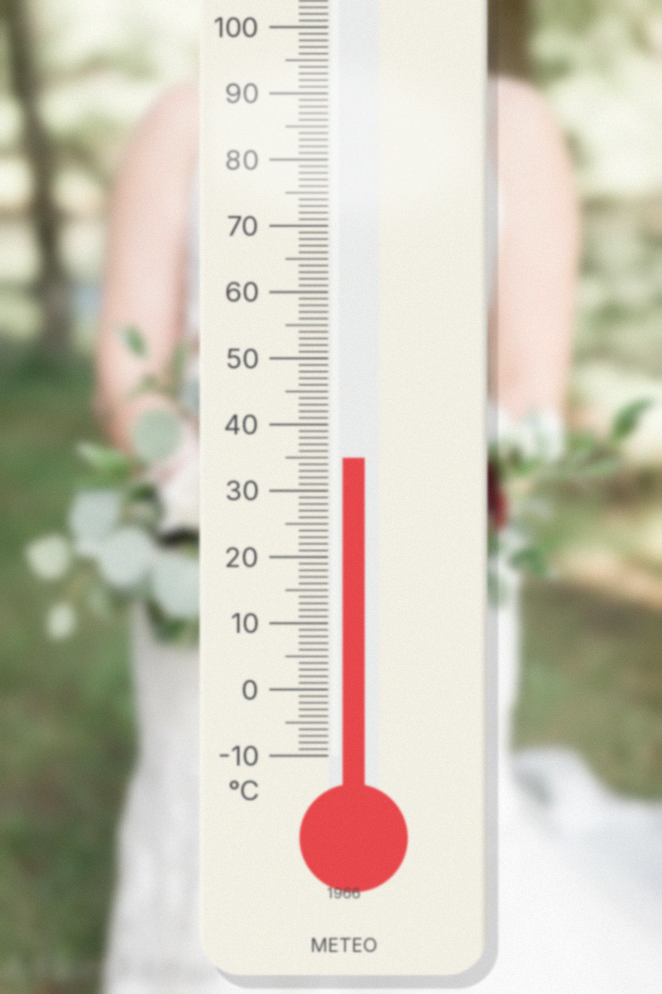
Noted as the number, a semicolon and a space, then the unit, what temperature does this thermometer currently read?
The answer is 35; °C
